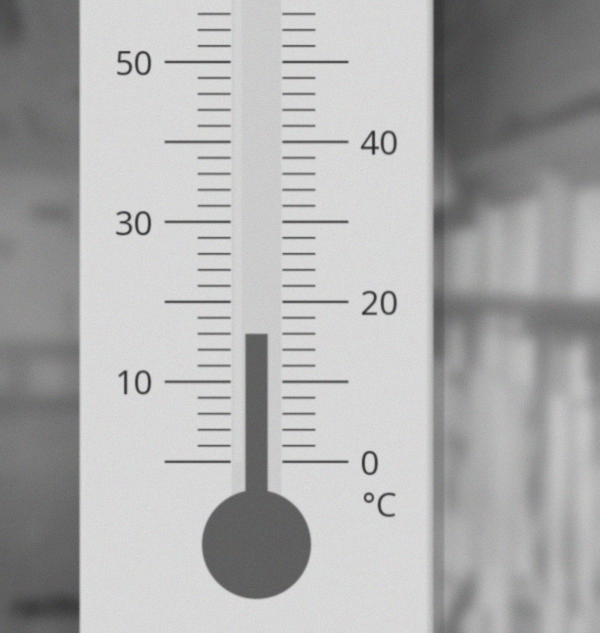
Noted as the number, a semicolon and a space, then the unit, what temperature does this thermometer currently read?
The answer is 16; °C
